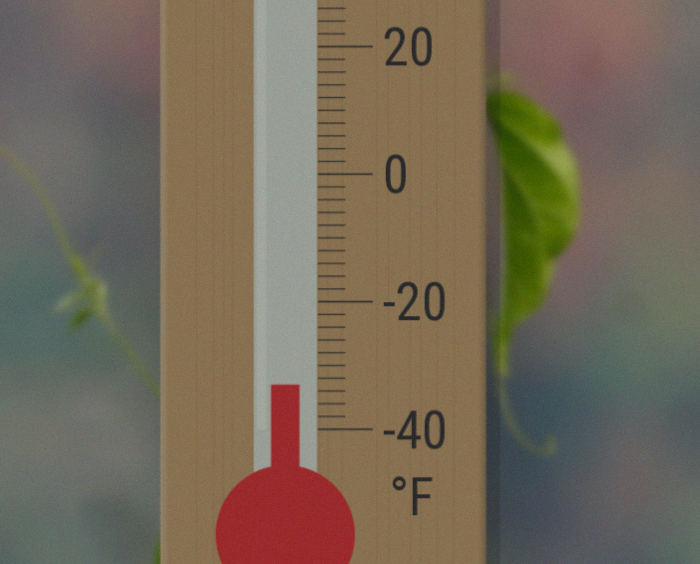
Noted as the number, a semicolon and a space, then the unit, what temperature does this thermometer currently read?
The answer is -33; °F
